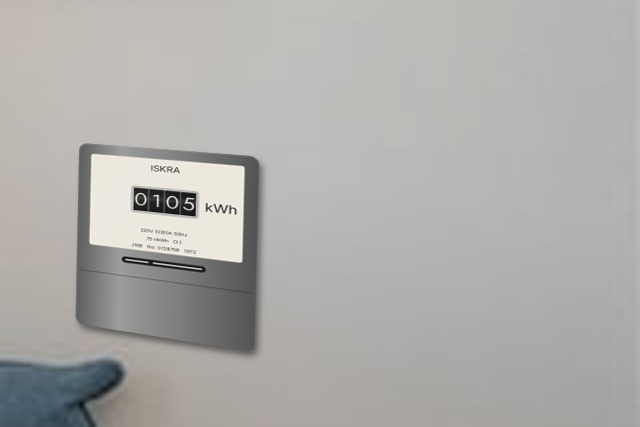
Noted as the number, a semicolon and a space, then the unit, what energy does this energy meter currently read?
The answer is 105; kWh
